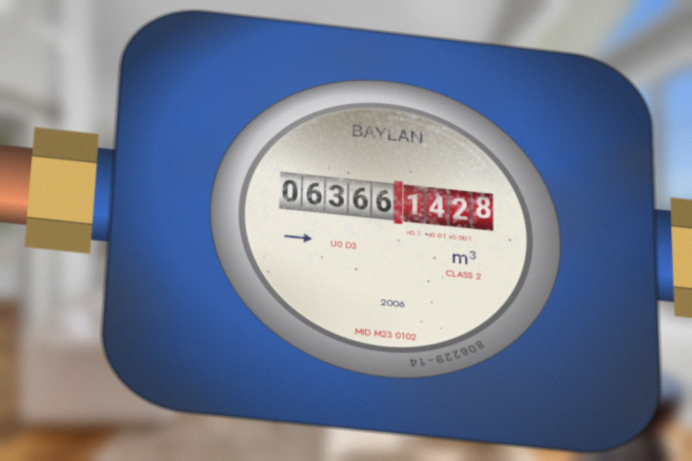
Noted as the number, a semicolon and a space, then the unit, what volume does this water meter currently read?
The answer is 6366.1428; m³
